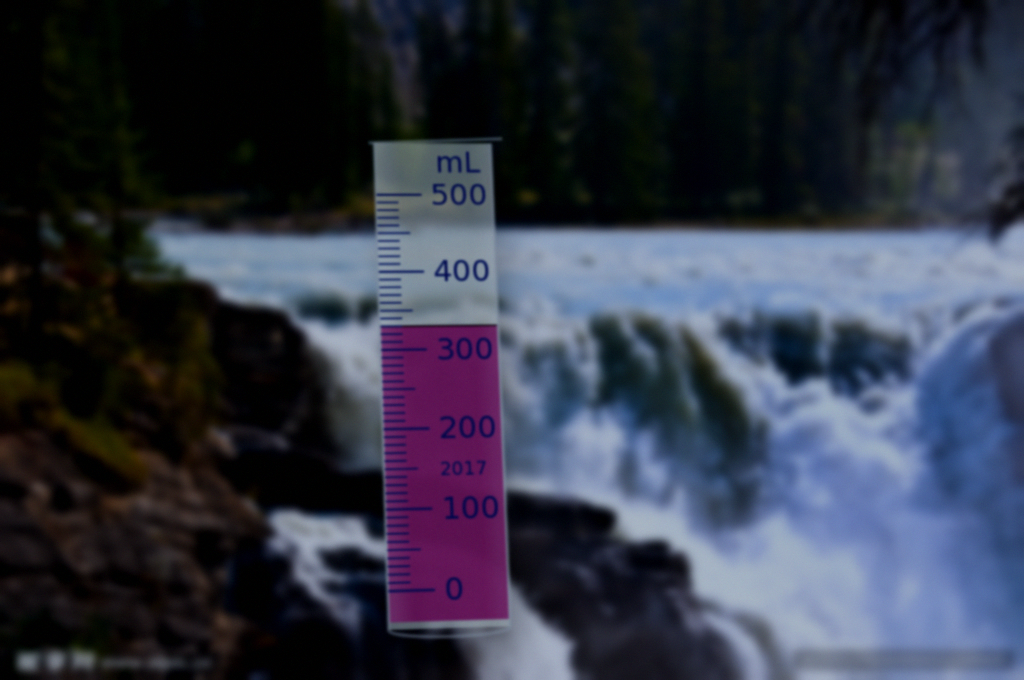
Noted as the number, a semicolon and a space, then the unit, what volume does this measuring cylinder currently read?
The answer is 330; mL
